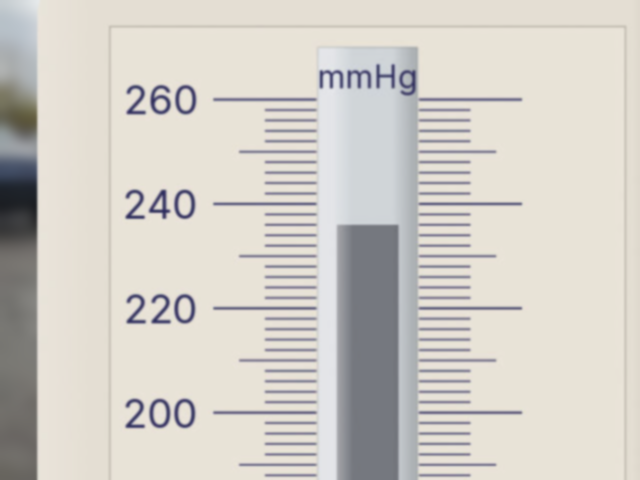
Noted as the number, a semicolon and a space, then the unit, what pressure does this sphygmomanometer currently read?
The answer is 236; mmHg
